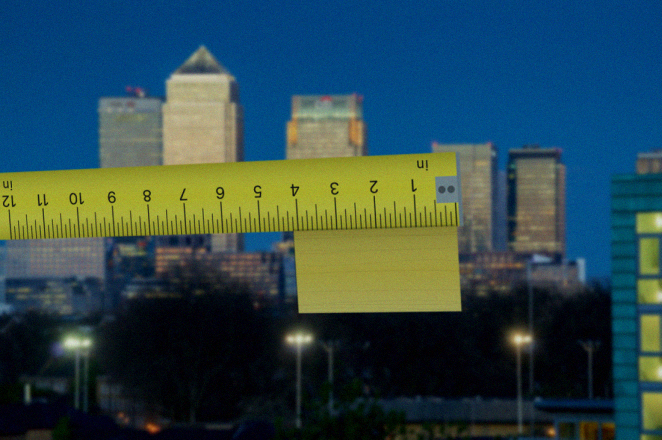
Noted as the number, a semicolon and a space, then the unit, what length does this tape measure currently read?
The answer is 4.125; in
